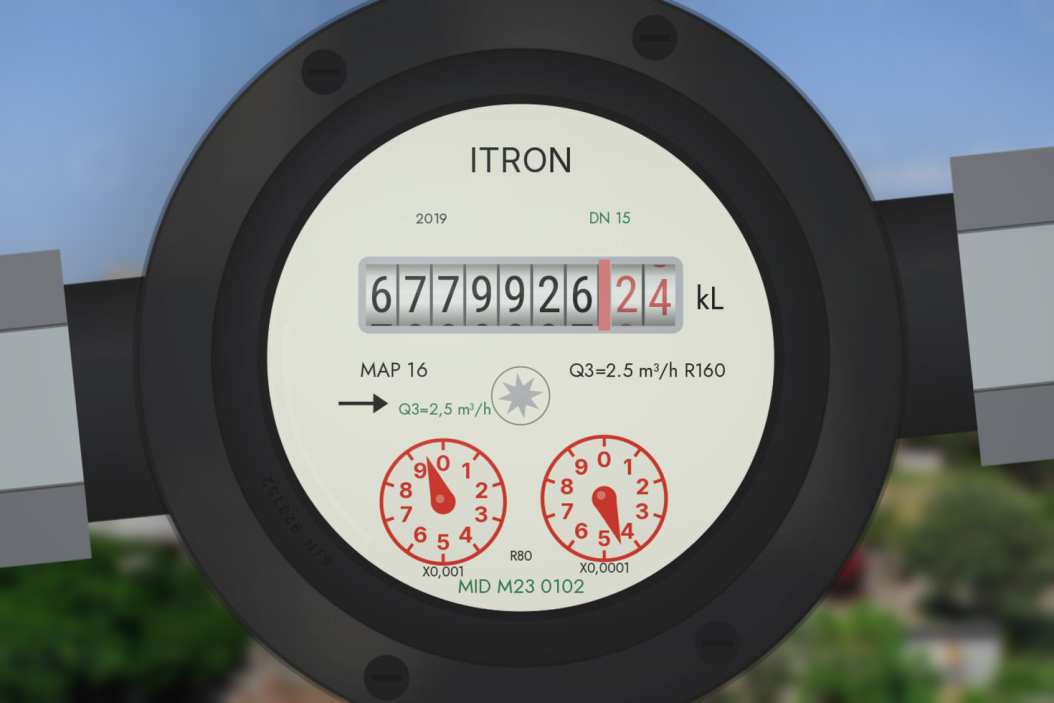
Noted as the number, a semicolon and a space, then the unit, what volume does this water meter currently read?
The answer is 6779926.2394; kL
